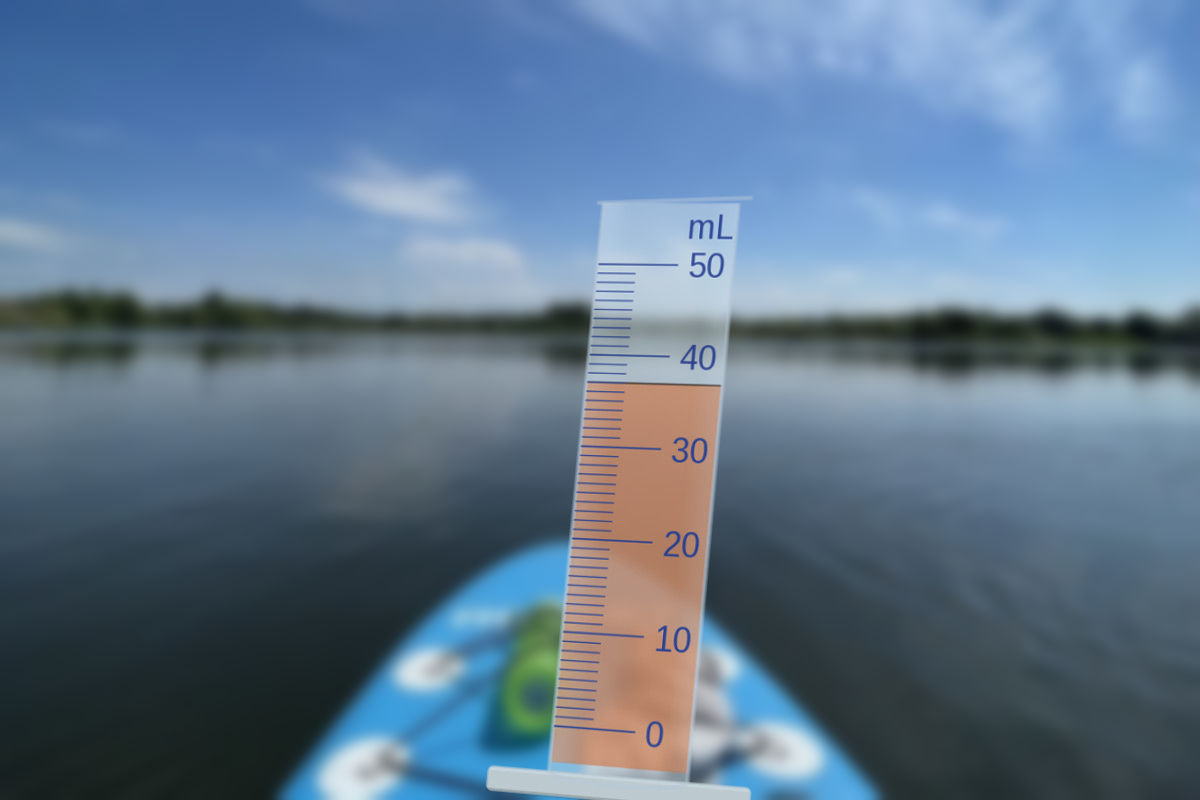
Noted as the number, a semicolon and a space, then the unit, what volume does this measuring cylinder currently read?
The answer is 37; mL
